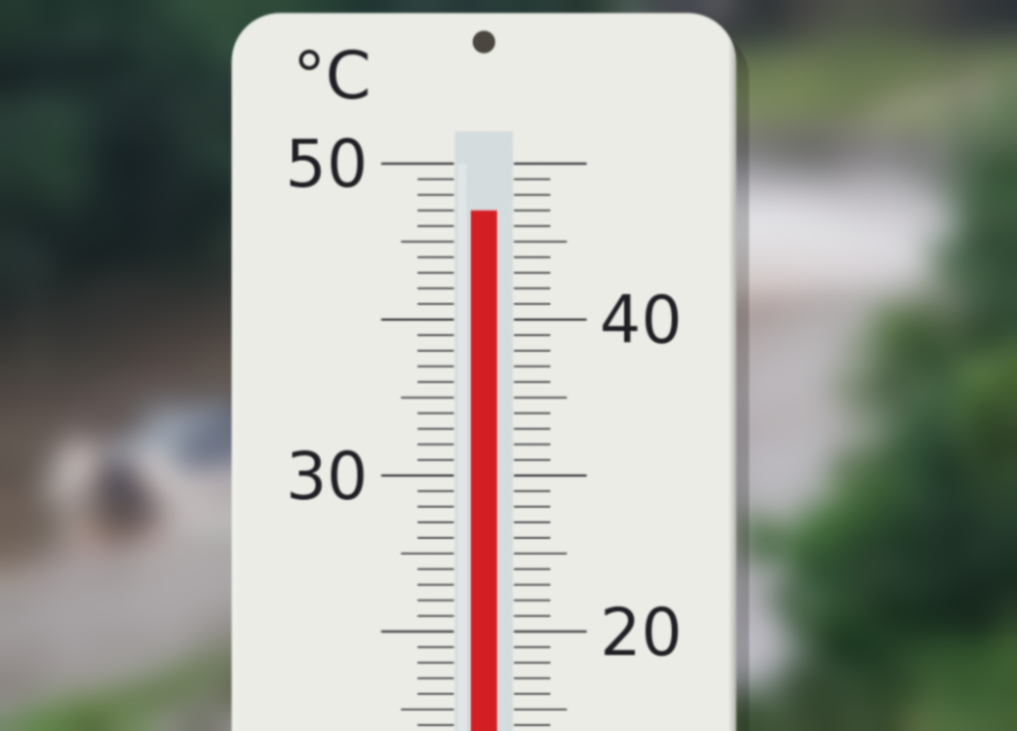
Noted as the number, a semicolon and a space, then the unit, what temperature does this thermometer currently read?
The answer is 47; °C
